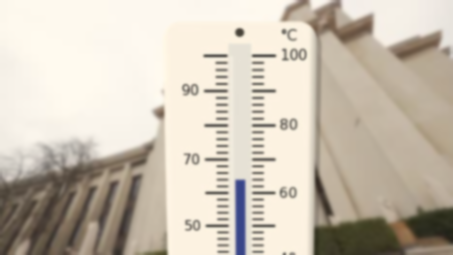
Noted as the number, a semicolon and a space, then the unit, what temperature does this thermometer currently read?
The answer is 64; °C
